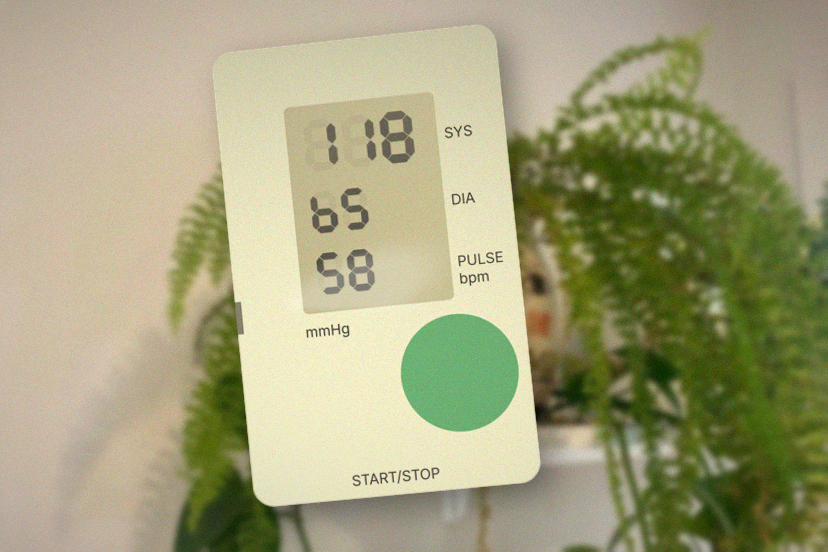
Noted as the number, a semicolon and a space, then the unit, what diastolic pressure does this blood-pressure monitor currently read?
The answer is 65; mmHg
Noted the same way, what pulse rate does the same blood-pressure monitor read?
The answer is 58; bpm
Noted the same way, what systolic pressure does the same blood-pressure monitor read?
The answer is 118; mmHg
